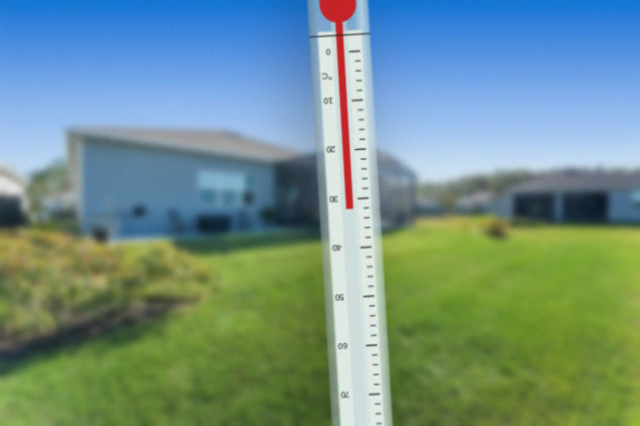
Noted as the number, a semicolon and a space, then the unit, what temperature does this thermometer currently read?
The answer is 32; °C
